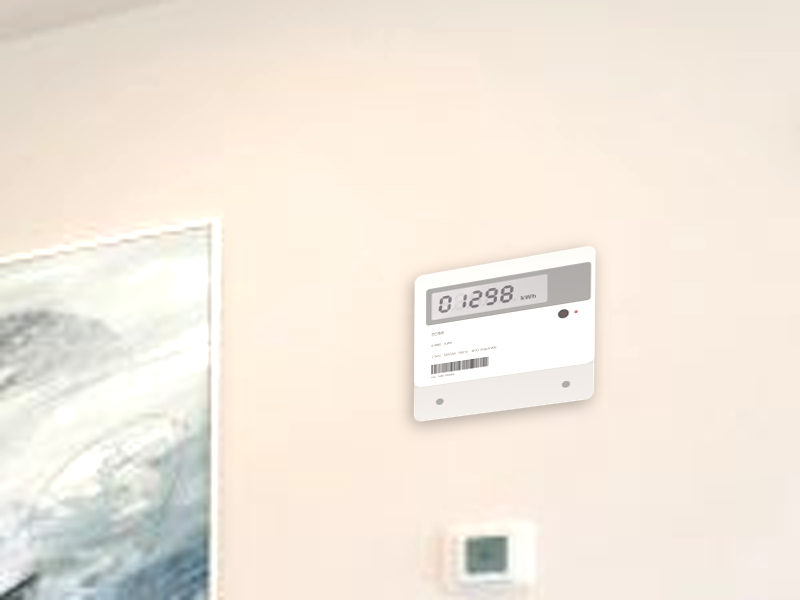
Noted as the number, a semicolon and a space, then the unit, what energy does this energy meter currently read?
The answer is 1298; kWh
